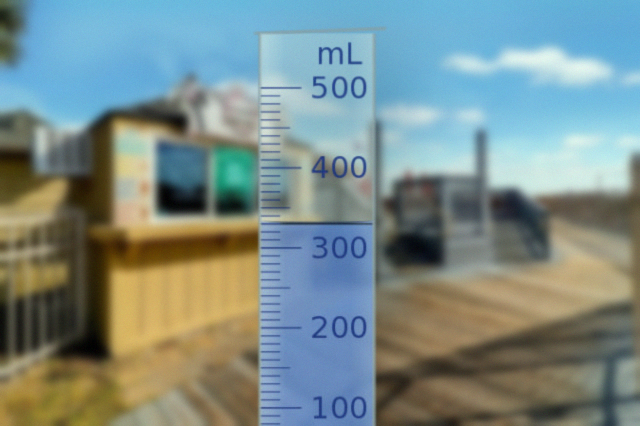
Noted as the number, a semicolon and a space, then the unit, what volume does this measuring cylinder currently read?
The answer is 330; mL
